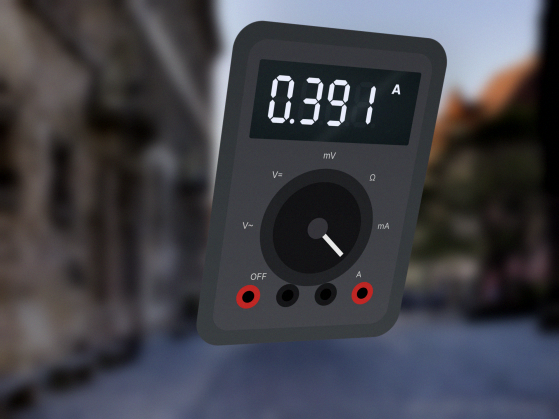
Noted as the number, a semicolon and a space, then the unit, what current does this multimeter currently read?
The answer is 0.391; A
